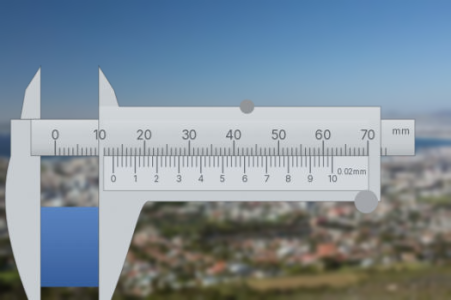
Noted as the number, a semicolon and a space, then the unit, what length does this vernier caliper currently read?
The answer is 13.0; mm
